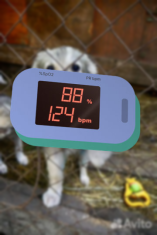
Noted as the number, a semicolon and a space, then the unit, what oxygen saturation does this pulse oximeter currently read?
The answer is 88; %
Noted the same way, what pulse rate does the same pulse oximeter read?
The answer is 124; bpm
